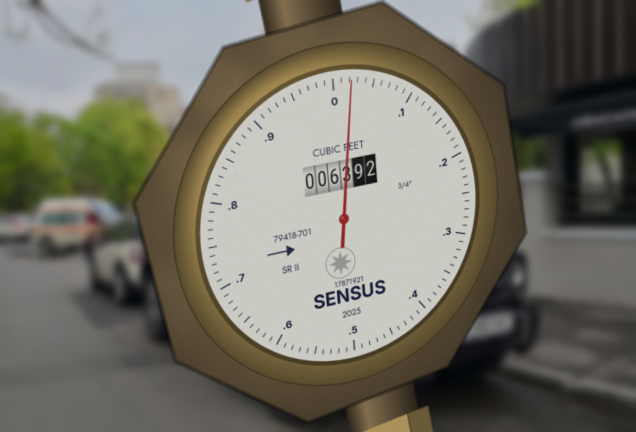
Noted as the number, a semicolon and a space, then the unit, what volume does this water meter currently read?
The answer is 6392.02; ft³
